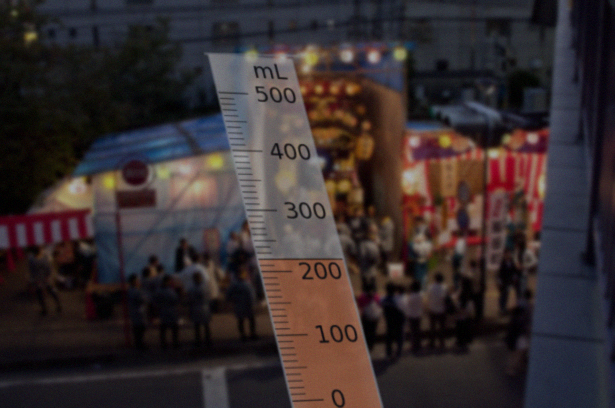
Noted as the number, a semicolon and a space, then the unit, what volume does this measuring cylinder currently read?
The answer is 220; mL
